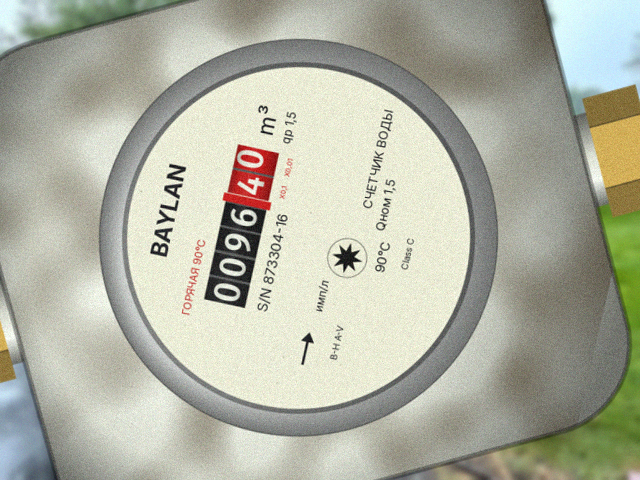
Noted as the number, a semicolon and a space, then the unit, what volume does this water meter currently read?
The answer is 96.40; m³
